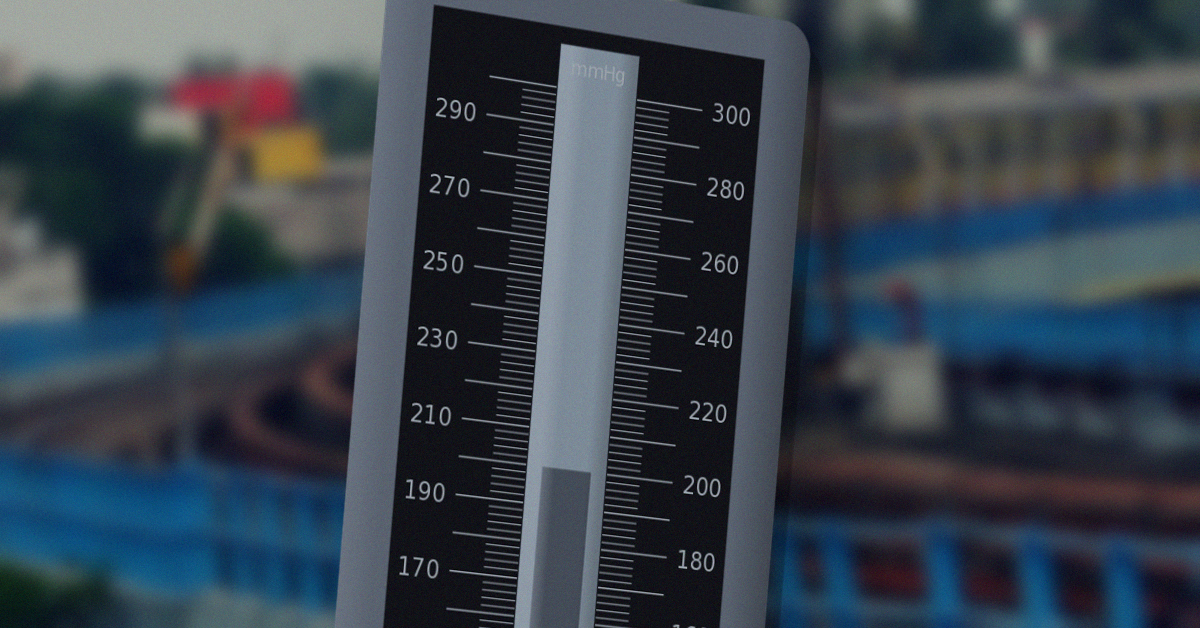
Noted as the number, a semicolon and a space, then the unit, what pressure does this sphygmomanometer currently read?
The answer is 200; mmHg
